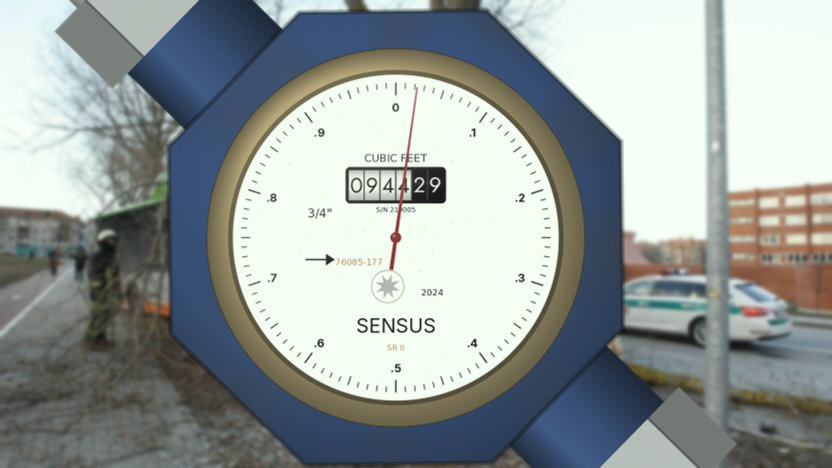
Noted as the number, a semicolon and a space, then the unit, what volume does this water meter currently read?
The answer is 94429.02; ft³
